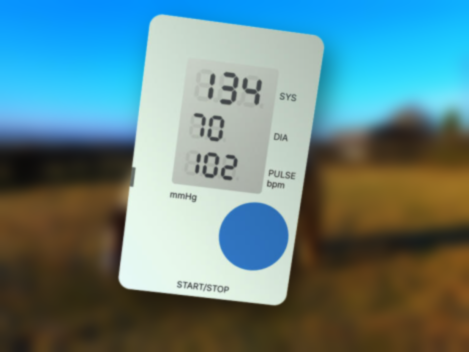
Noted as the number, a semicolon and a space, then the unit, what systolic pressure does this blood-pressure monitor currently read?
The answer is 134; mmHg
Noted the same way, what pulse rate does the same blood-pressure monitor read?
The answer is 102; bpm
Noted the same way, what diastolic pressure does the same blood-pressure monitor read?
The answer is 70; mmHg
